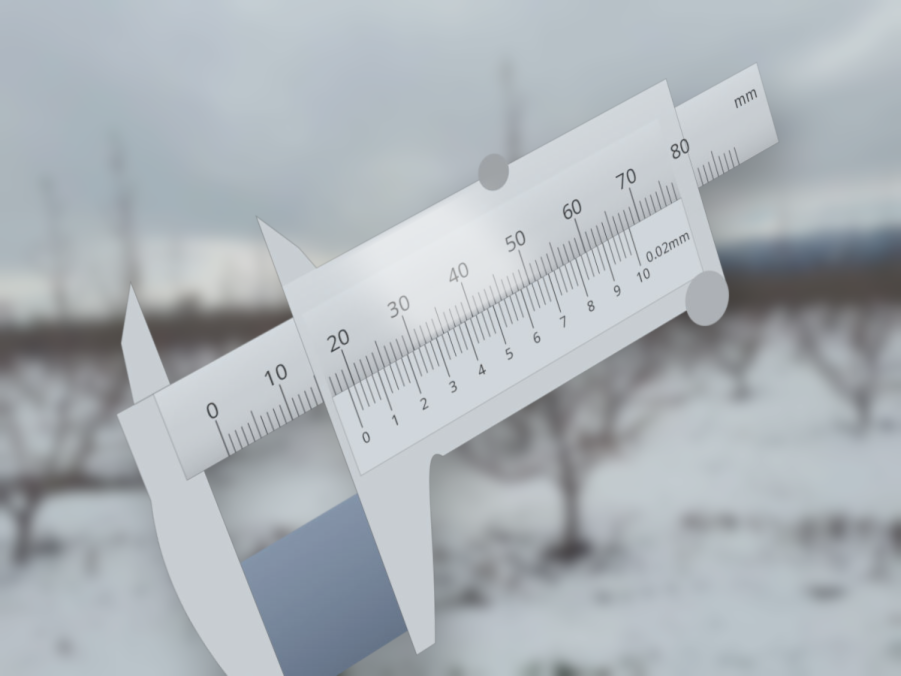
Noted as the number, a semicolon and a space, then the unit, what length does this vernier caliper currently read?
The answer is 19.0; mm
